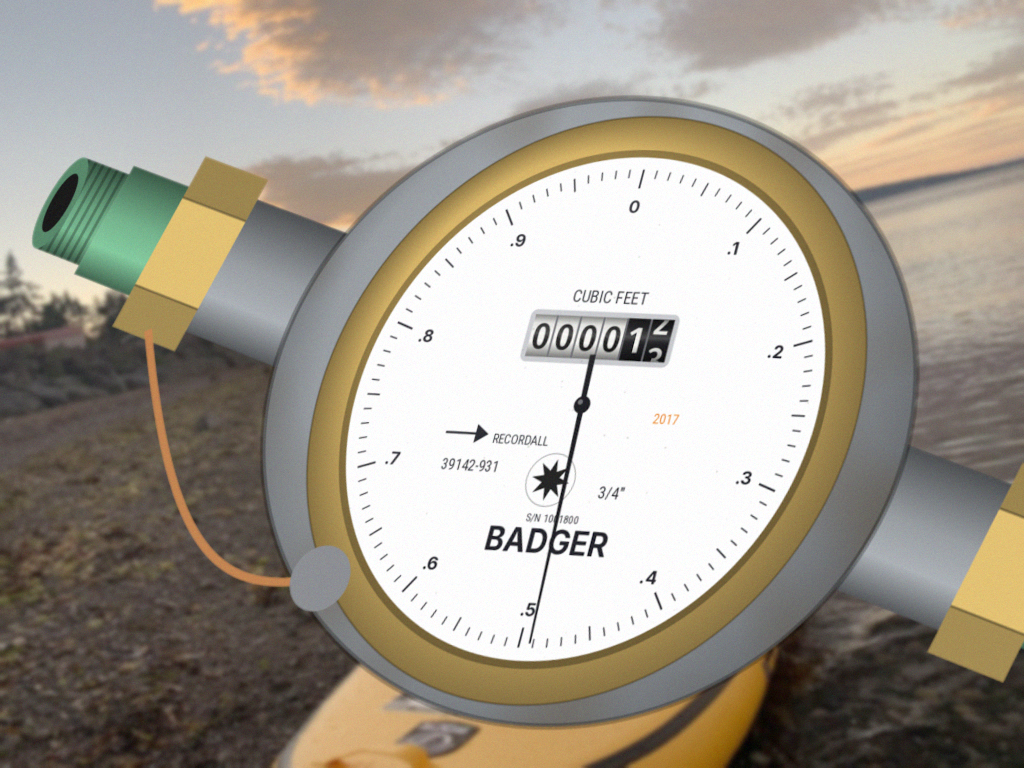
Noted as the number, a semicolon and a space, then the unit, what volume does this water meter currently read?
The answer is 12.49; ft³
